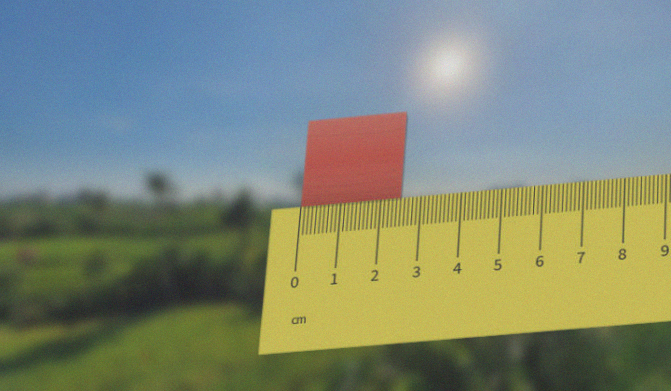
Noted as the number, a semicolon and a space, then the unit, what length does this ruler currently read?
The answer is 2.5; cm
